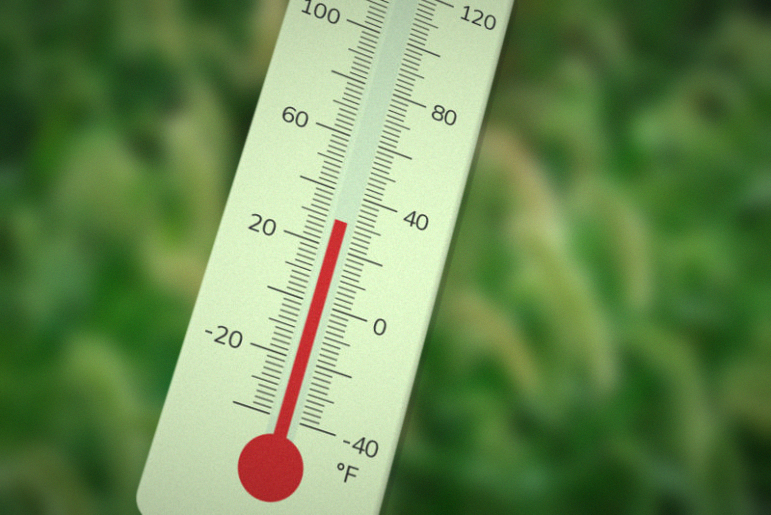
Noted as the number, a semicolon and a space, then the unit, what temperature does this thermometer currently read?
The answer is 30; °F
